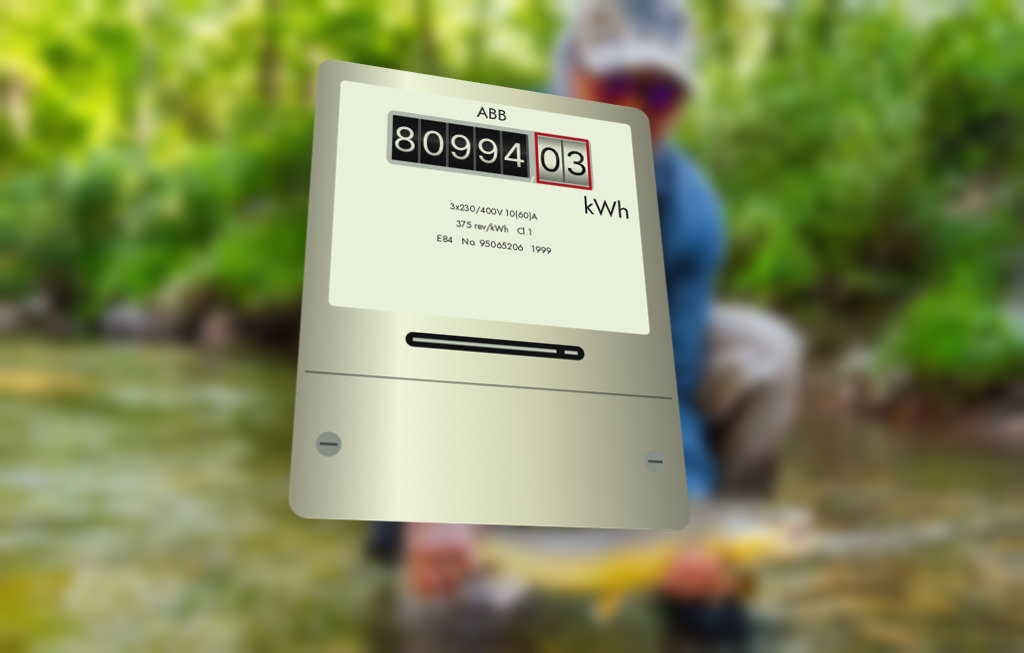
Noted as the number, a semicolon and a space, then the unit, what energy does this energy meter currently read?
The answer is 80994.03; kWh
